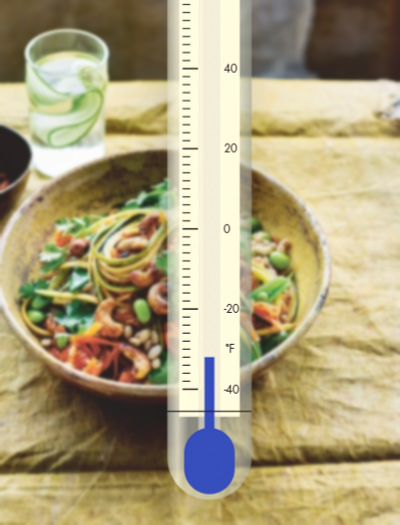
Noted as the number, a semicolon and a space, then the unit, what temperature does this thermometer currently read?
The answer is -32; °F
